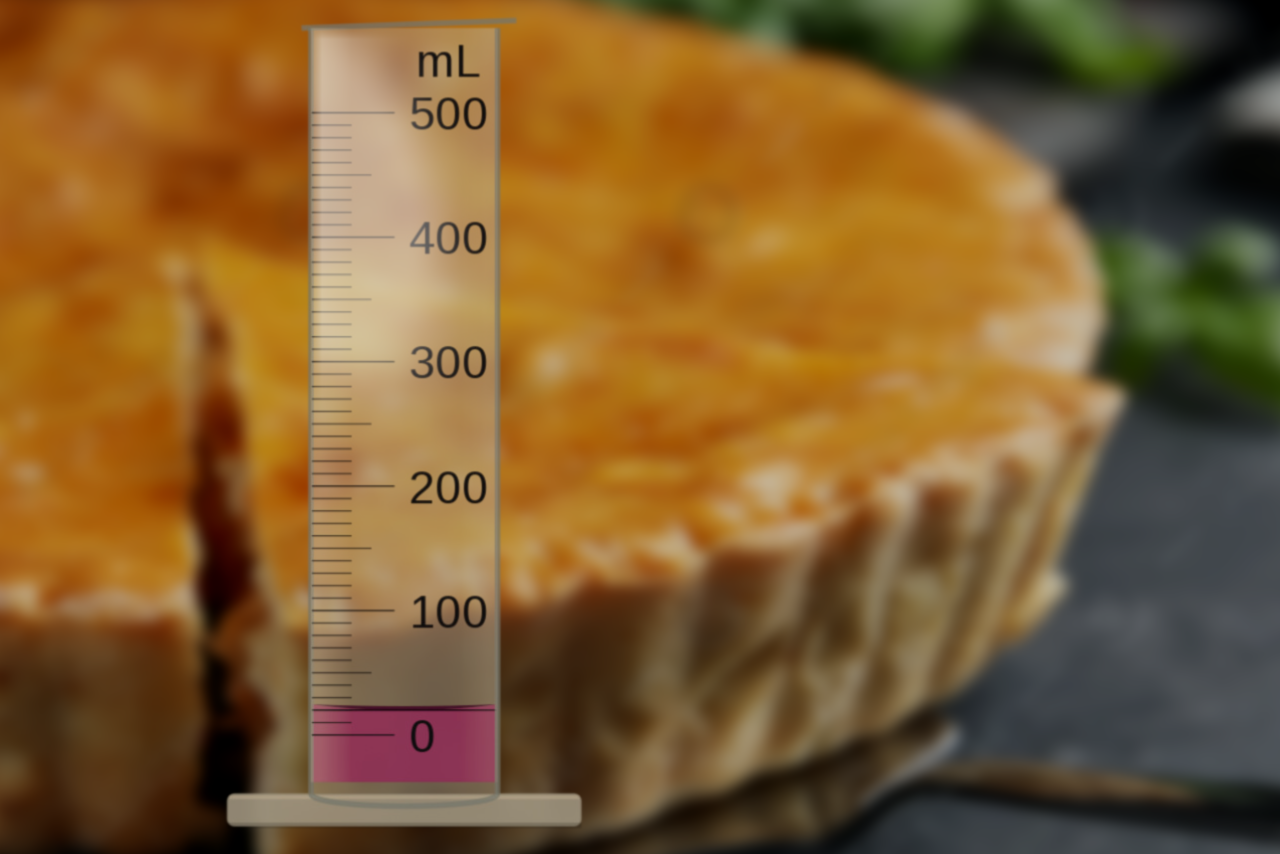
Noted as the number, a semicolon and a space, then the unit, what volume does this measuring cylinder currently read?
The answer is 20; mL
